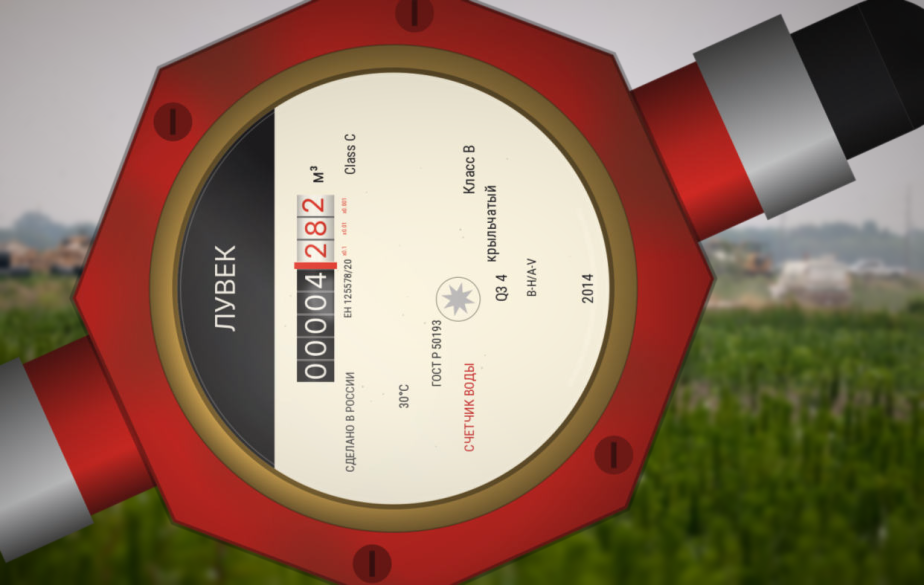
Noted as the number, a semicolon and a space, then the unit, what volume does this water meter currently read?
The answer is 4.282; m³
